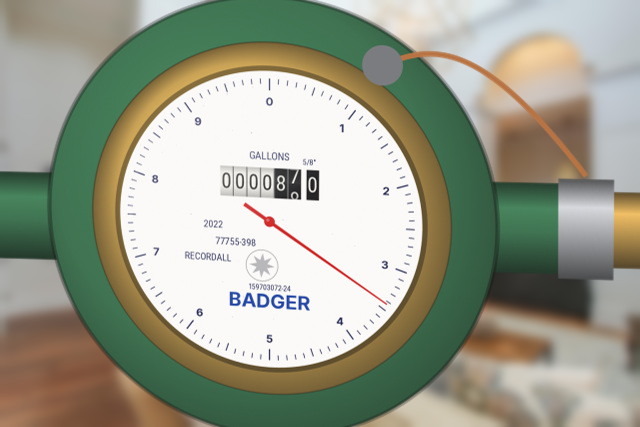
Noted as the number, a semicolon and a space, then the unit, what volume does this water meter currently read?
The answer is 873.4; gal
